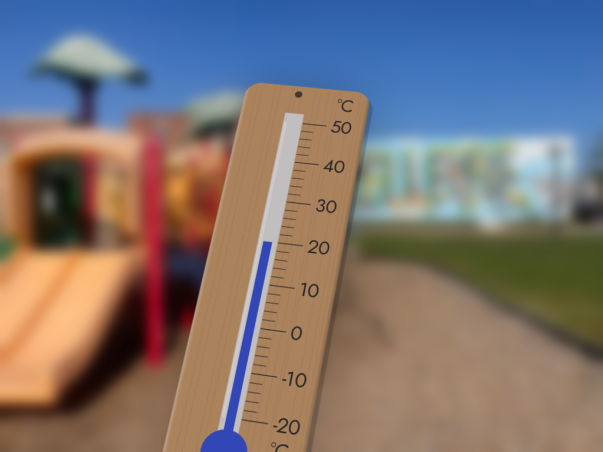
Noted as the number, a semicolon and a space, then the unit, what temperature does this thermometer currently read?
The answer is 20; °C
